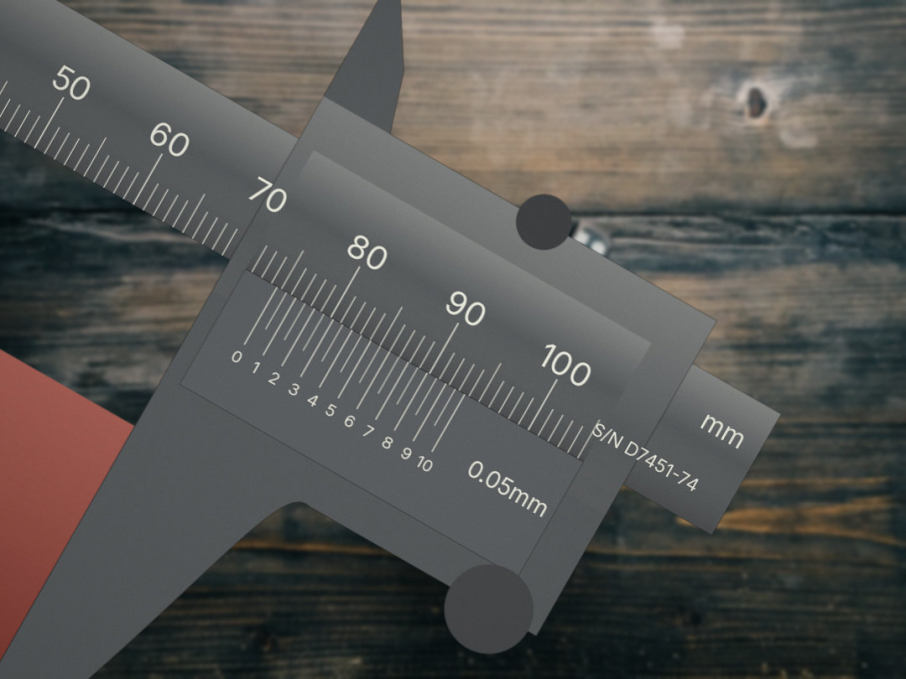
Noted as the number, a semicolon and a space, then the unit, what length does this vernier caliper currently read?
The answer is 74.6; mm
